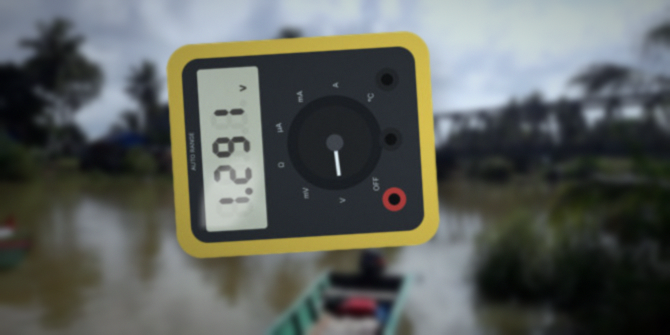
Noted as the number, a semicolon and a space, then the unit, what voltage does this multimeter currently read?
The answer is 1.291; V
